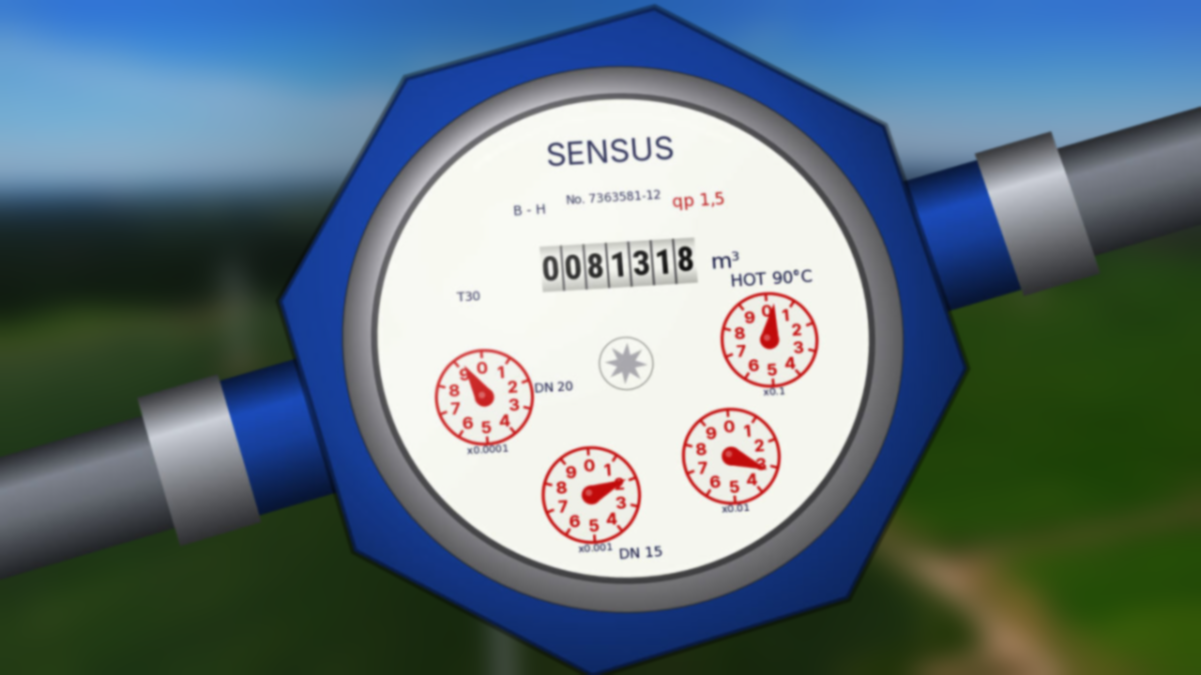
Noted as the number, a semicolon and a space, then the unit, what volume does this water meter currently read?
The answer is 81318.0319; m³
